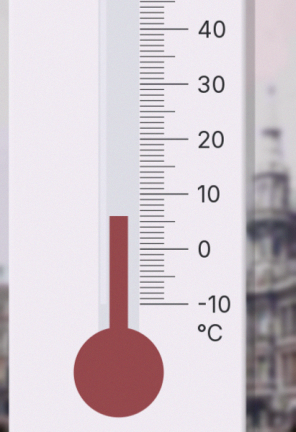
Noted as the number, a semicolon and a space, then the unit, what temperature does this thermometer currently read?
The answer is 6; °C
